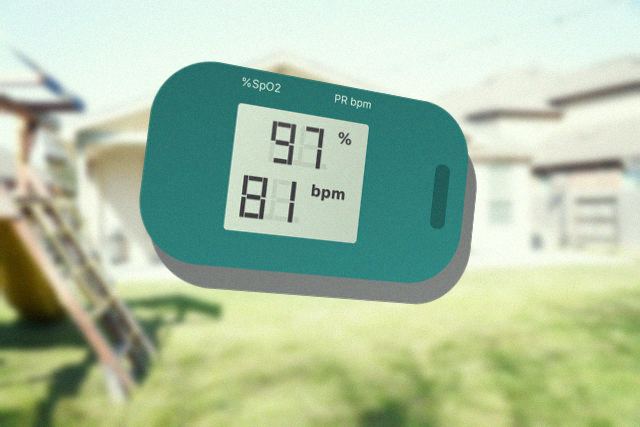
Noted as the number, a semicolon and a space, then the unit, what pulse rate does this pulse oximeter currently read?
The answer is 81; bpm
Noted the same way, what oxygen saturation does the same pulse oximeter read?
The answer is 97; %
